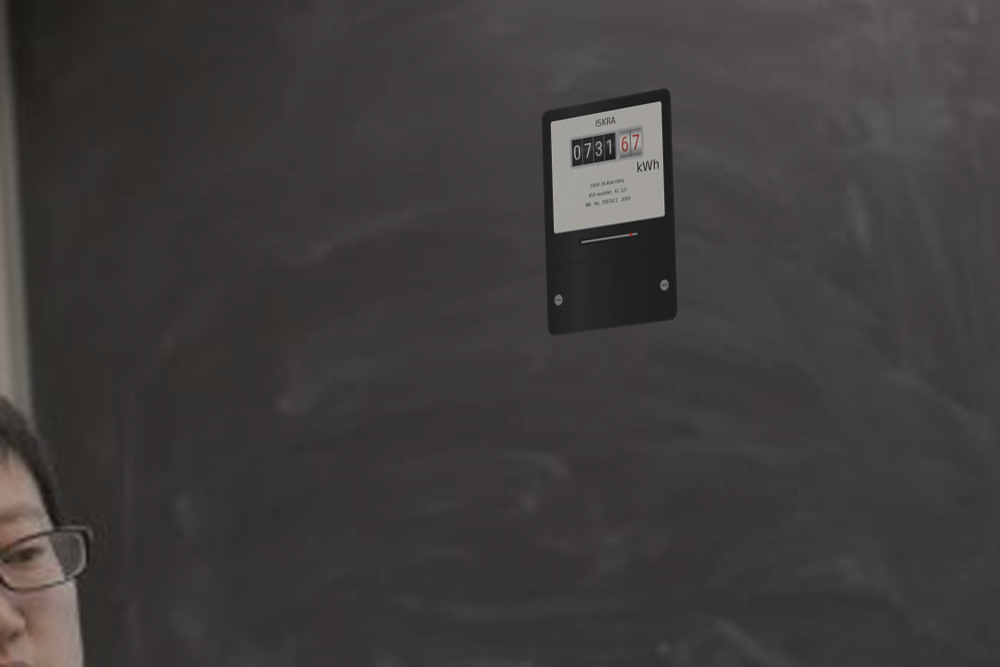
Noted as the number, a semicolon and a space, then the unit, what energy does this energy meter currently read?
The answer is 731.67; kWh
